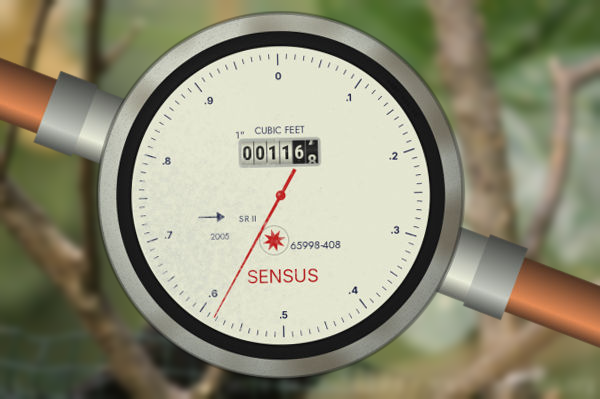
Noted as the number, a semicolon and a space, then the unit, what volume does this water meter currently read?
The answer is 1167.58; ft³
